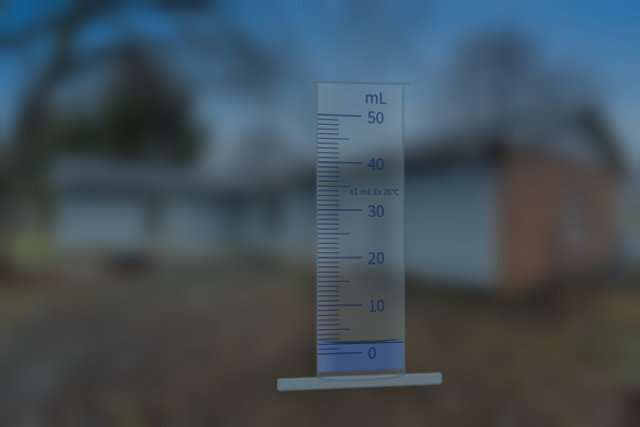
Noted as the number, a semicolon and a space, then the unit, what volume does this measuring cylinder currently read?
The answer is 2; mL
